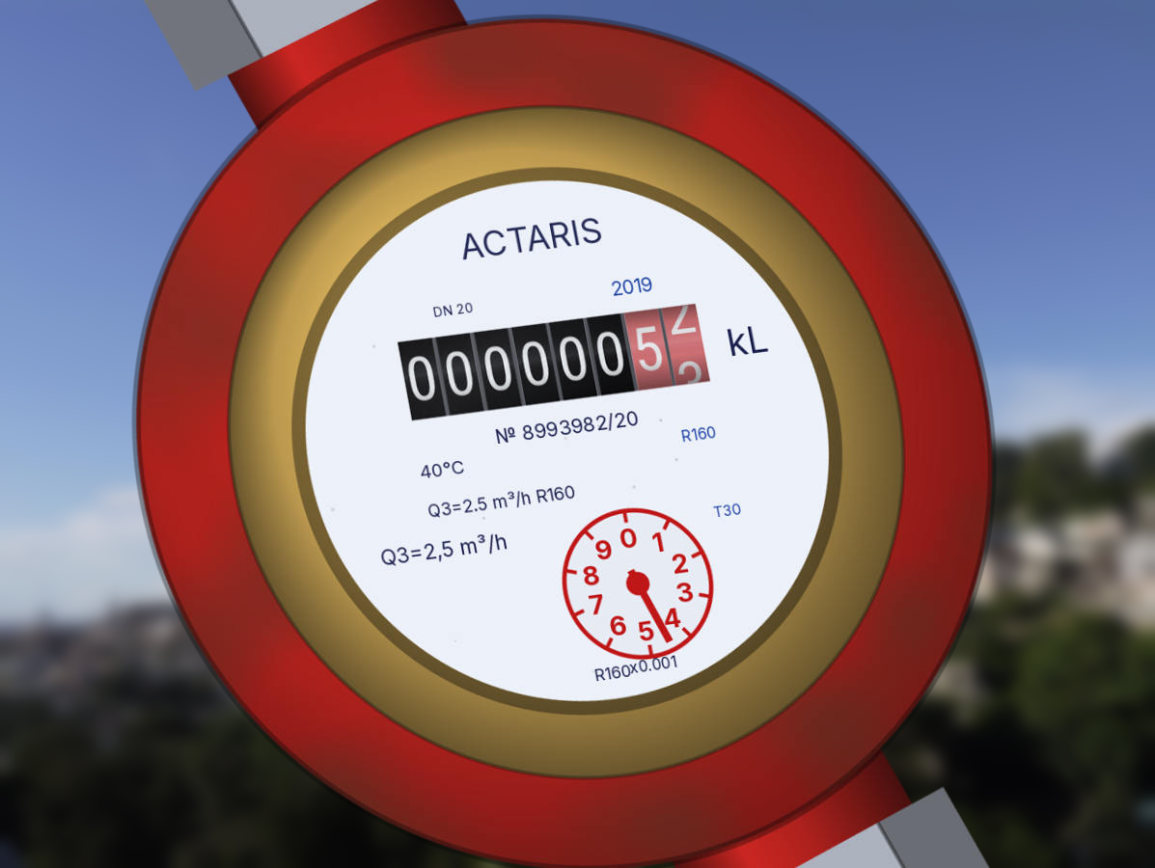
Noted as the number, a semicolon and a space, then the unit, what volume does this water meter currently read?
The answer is 0.524; kL
